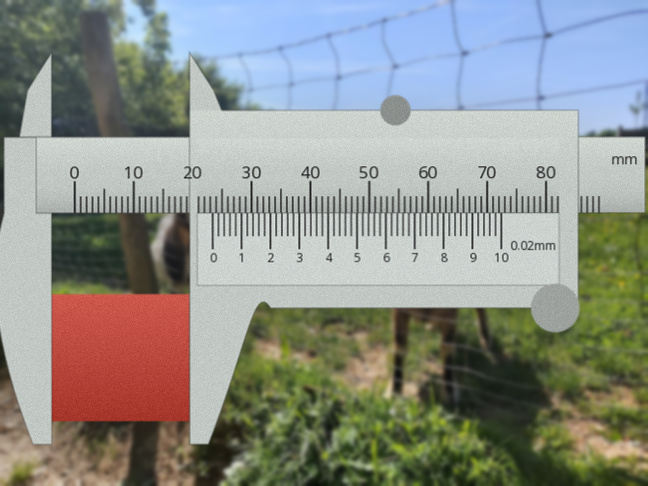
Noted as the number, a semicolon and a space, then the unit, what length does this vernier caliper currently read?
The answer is 23.4; mm
